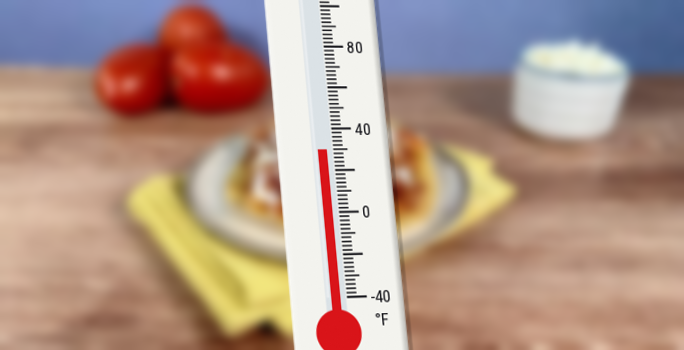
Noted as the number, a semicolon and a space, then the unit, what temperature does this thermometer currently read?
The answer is 30; °F
